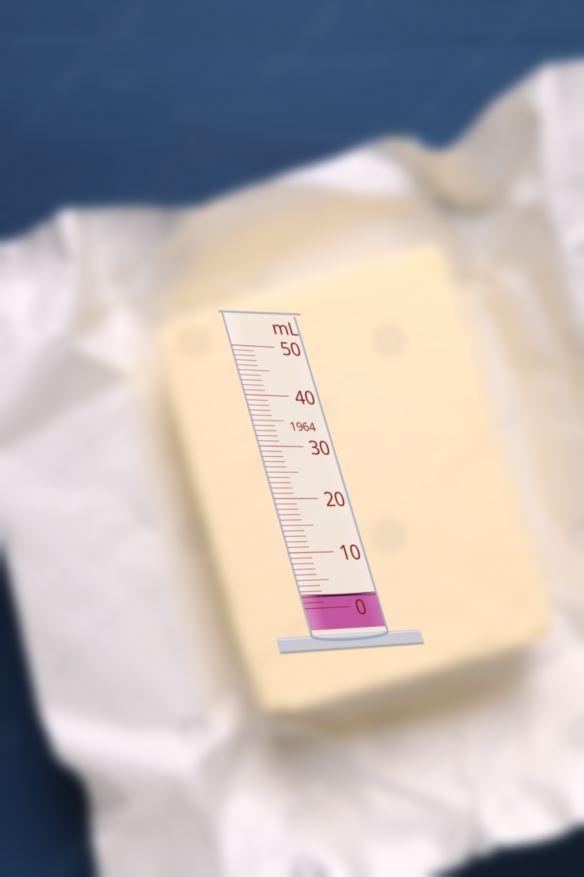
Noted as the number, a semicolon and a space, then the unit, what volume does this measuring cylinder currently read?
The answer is 2; mL
